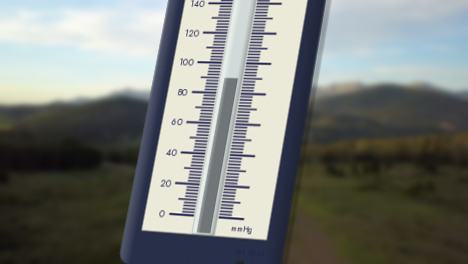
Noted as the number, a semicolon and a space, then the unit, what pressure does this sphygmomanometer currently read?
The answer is 90; mmHg
